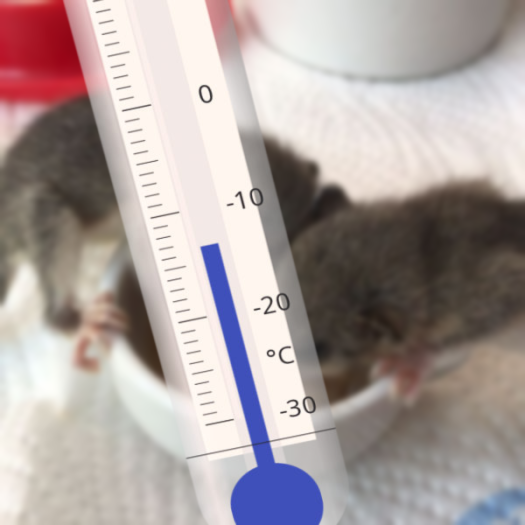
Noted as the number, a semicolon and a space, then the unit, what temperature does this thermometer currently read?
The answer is -13.5; °C
